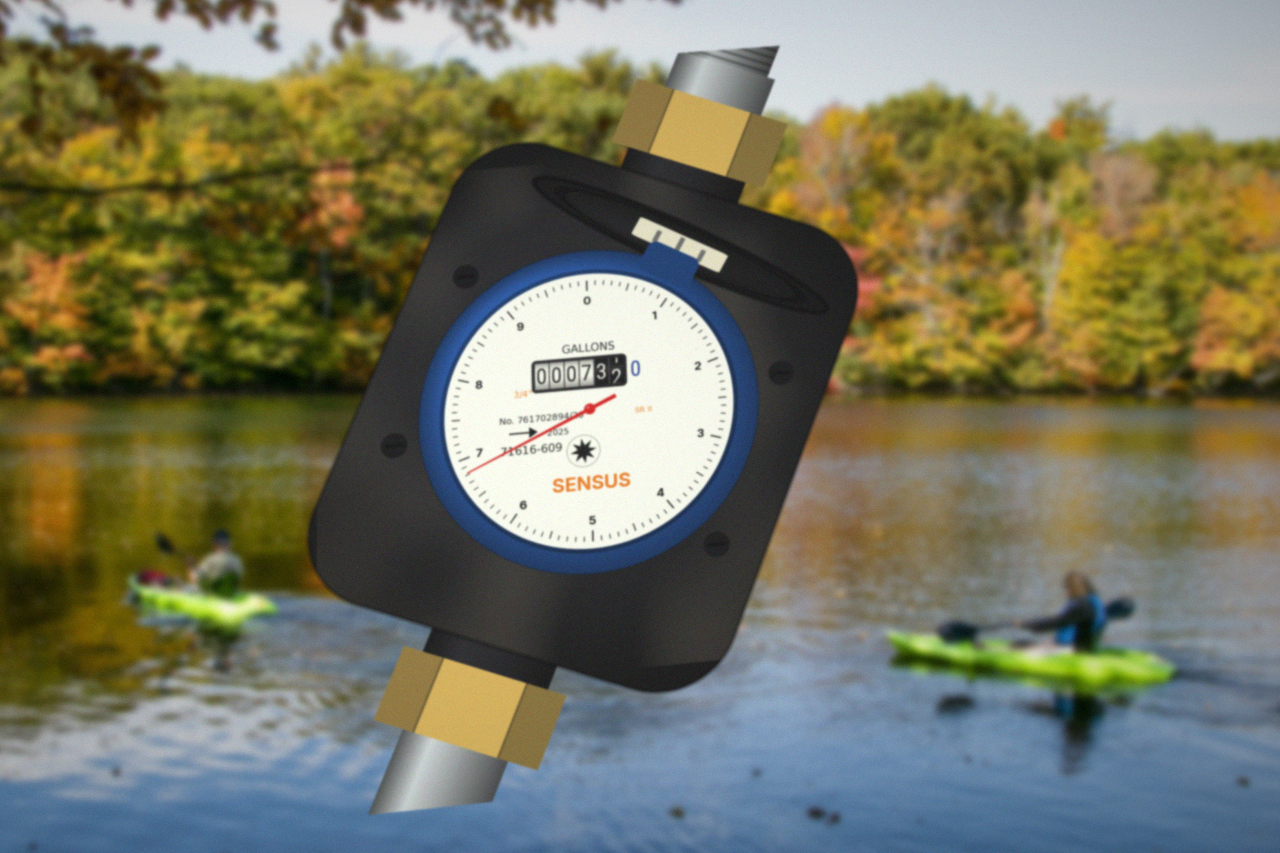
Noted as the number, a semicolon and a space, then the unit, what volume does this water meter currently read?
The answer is 7316.8; gal
